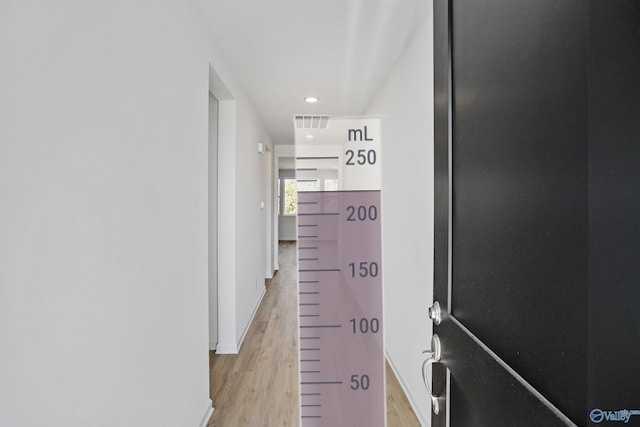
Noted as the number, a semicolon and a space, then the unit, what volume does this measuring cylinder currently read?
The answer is 220; mL
